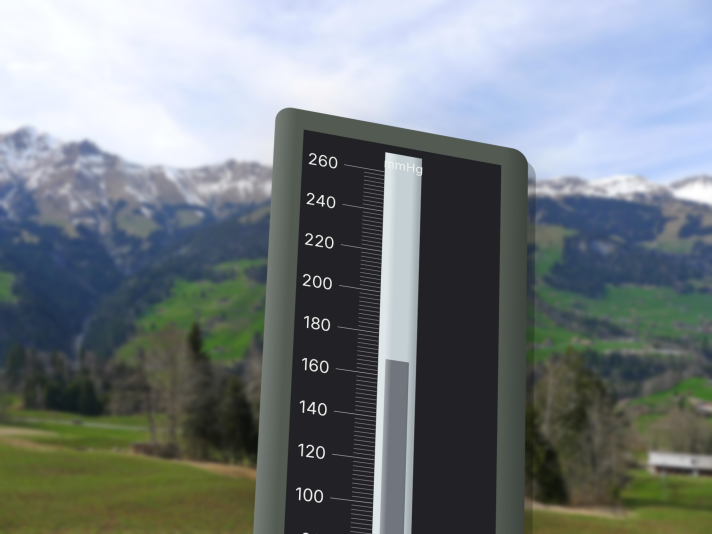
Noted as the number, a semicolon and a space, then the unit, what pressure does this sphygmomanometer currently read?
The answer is 168; mmHg
